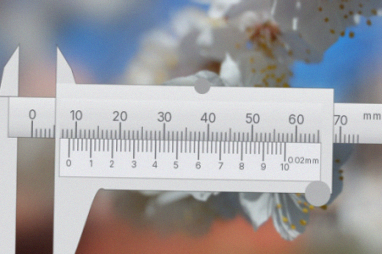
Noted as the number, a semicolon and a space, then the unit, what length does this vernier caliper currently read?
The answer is 8.5; mm
